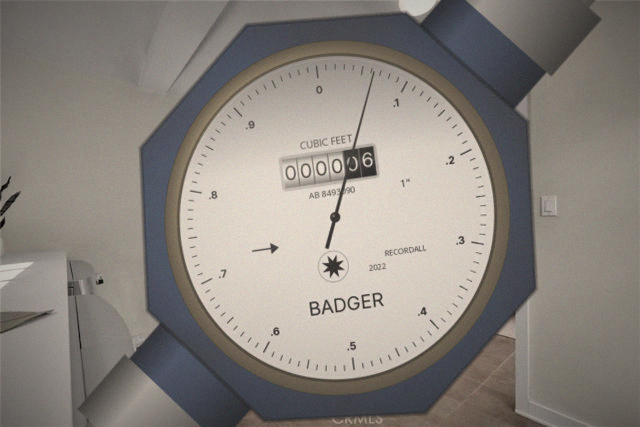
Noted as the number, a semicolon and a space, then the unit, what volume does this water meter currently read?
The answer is 6.06; ft³
